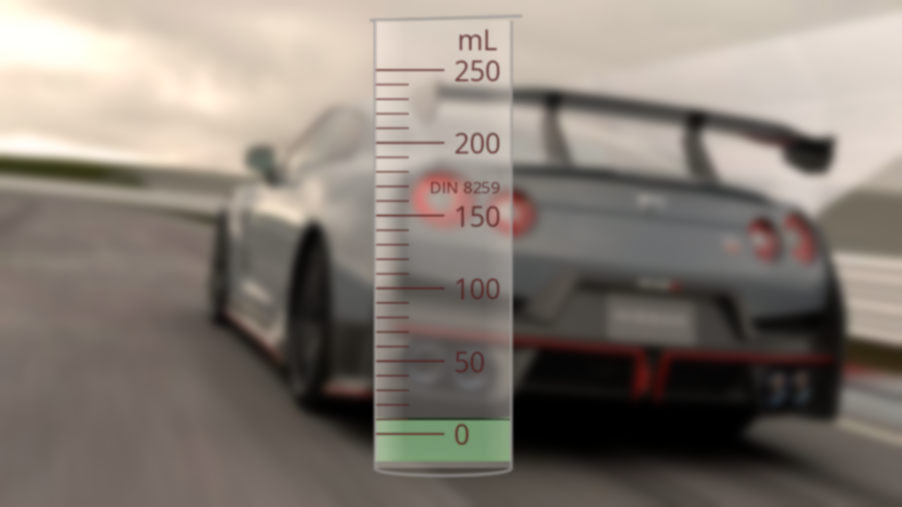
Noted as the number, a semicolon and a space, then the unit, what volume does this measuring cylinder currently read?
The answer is 10; mL
